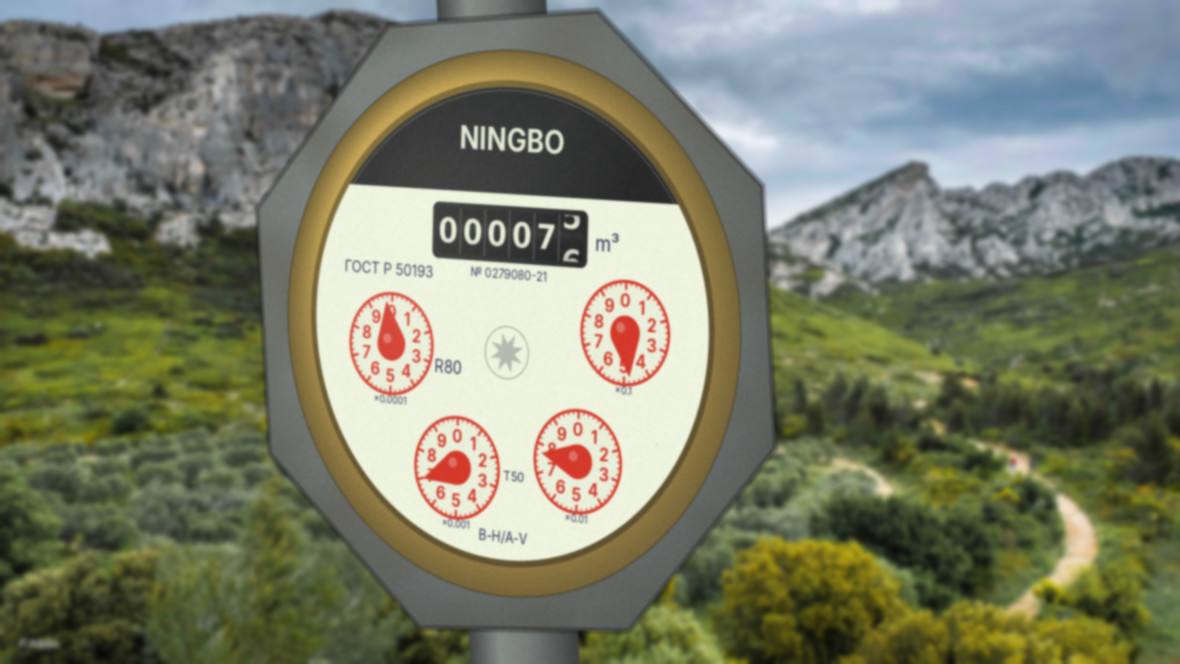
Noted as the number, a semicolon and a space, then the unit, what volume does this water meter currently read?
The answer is 75.4769; m³
